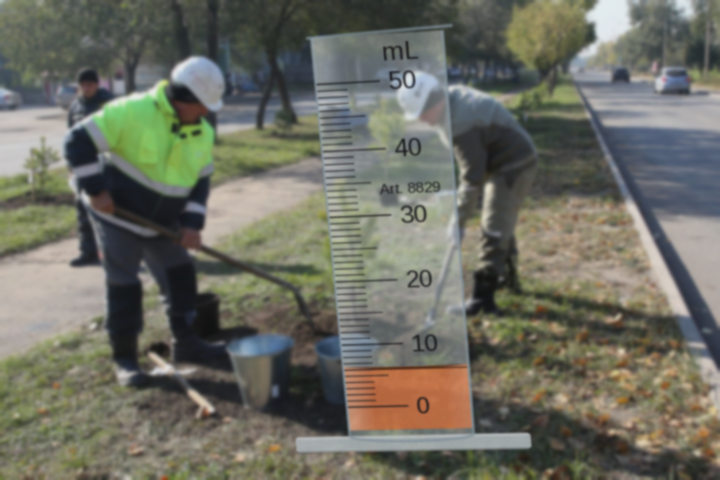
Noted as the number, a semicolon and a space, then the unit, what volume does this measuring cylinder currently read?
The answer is 6; mL
